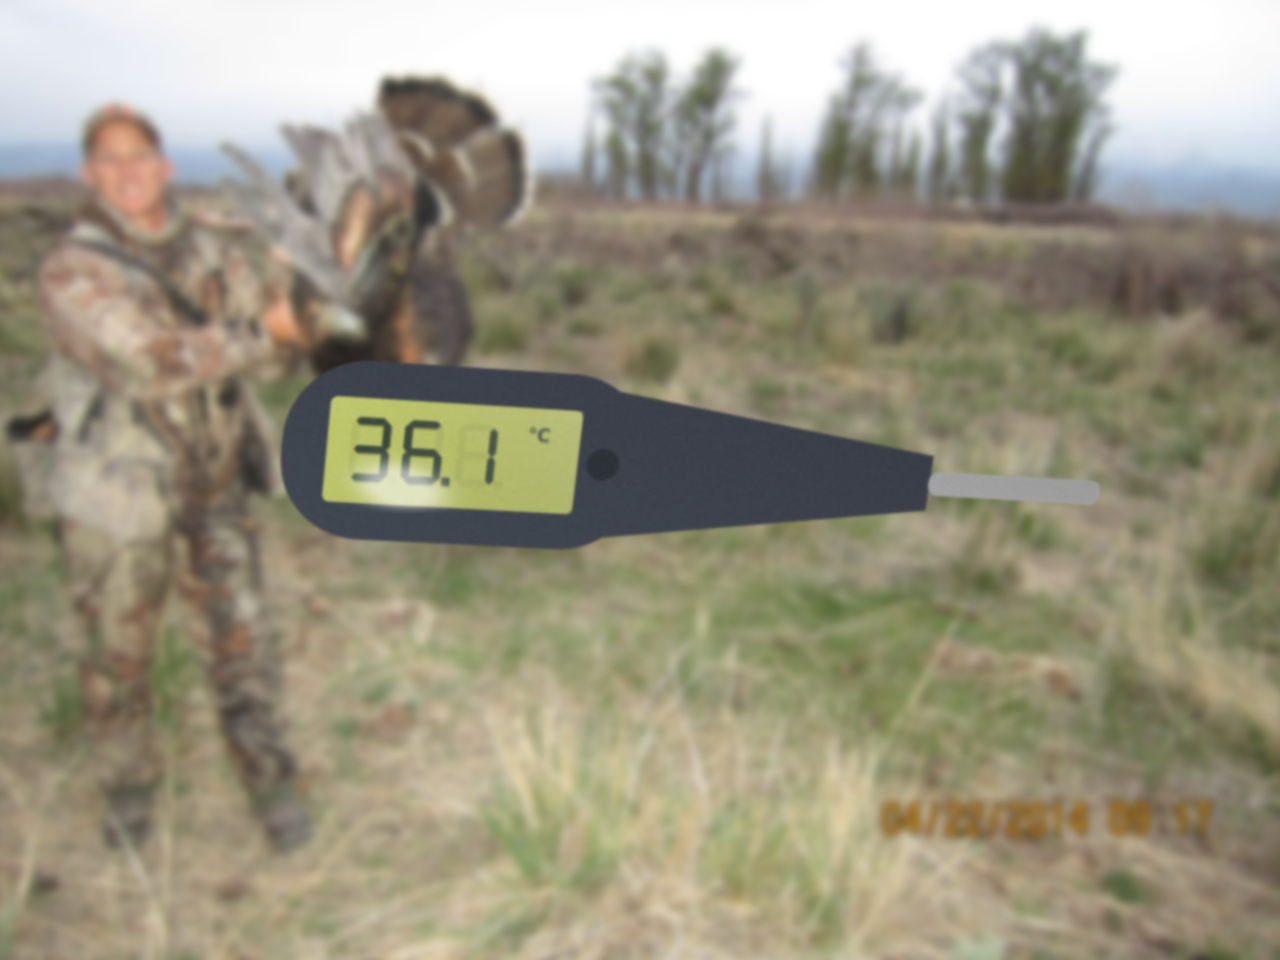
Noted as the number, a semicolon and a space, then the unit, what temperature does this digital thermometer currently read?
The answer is 36.1; °C
